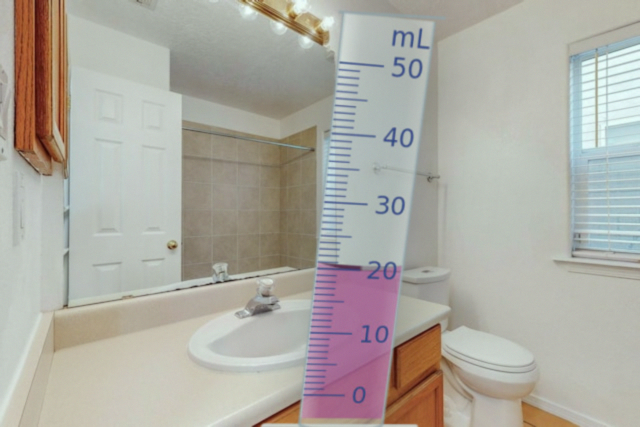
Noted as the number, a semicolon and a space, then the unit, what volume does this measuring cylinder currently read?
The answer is 20; mL
